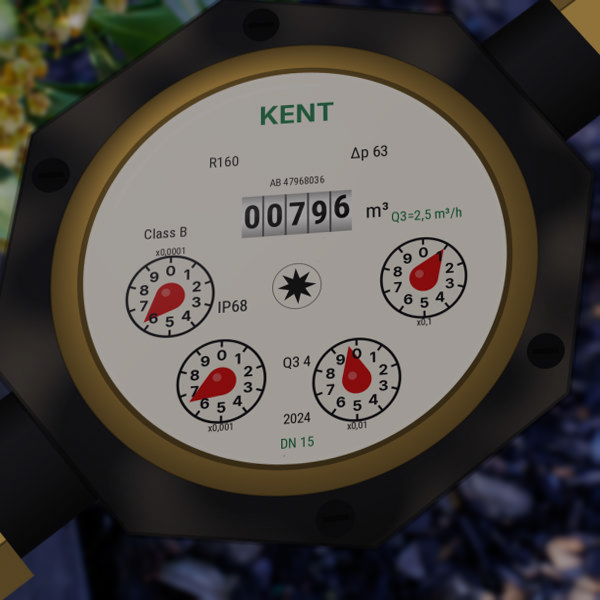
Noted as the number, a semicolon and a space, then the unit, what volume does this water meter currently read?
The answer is 796.0966; m³
